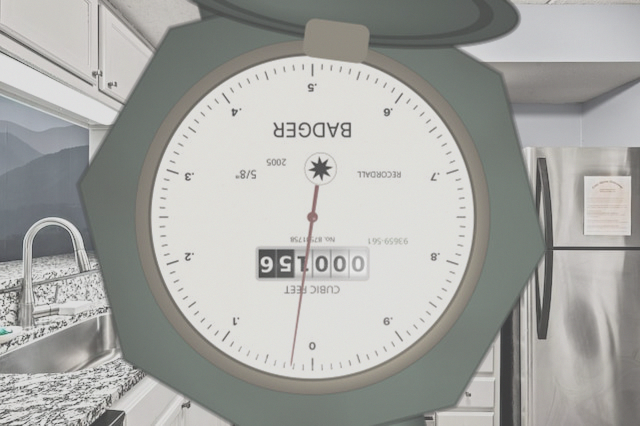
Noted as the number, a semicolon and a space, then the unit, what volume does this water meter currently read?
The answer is 156.02; ft³
